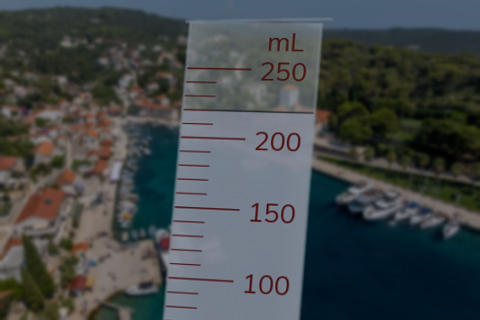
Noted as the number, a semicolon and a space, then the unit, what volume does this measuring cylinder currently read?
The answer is 220; mL
